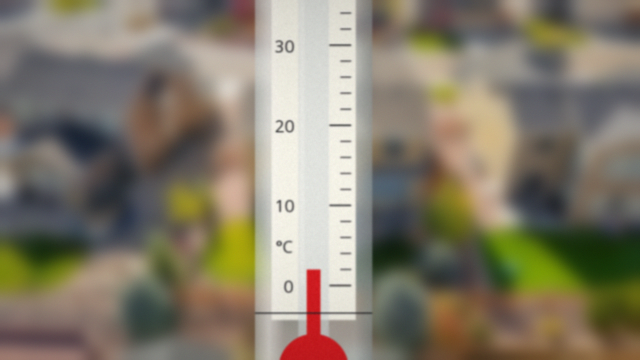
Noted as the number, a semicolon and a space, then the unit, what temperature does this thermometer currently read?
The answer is 2; °C
